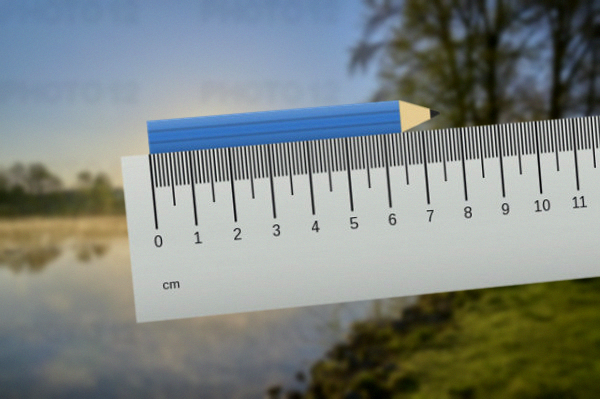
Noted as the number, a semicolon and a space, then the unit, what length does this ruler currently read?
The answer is 7.5; cm
